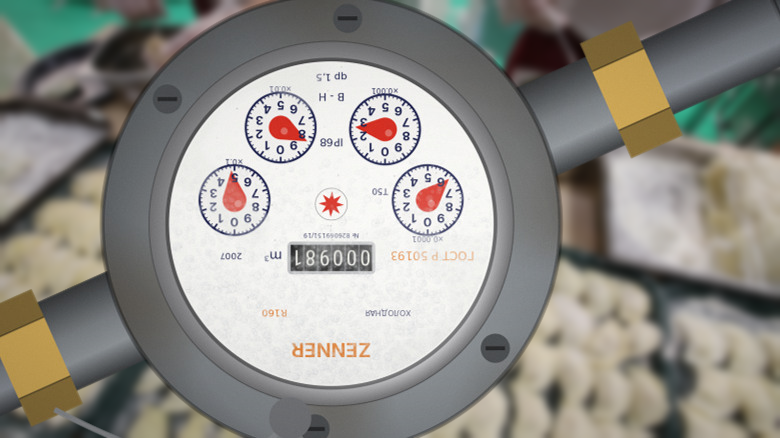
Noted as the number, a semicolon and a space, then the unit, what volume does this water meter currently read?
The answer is 981.4826; m³
